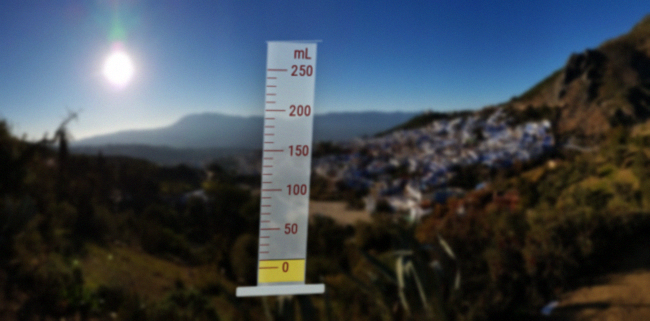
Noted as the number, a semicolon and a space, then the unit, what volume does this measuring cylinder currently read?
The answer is 10; mL
